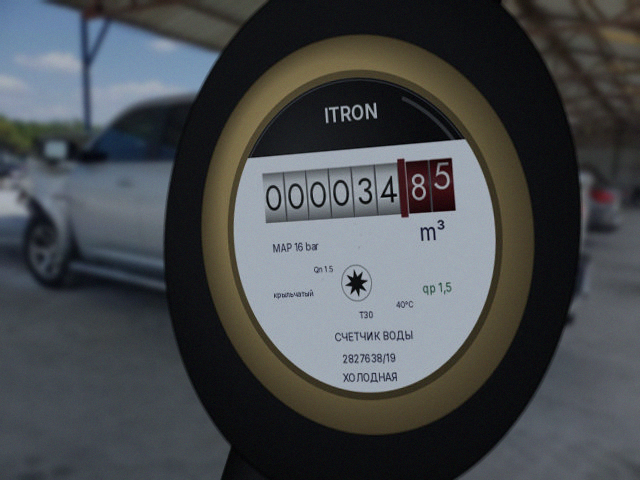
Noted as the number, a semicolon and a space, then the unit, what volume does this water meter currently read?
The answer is 34.85; m³
